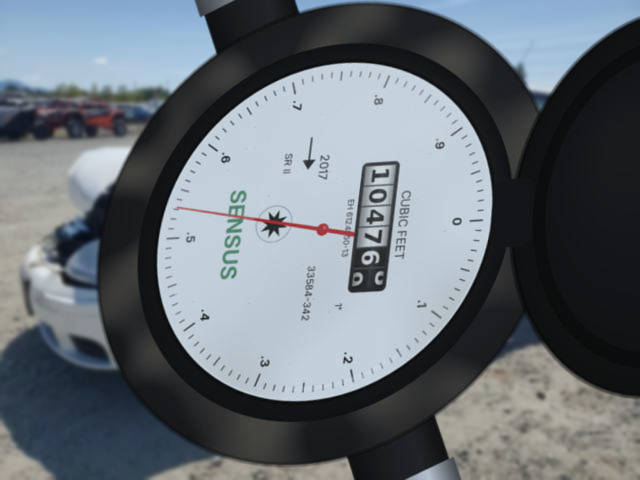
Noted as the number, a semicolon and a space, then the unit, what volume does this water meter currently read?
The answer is 104768.53; ft³
